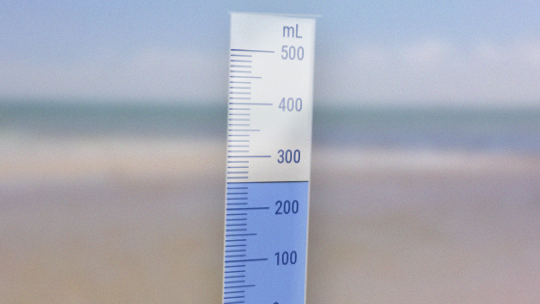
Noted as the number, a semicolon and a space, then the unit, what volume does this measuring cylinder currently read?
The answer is 250; mL
